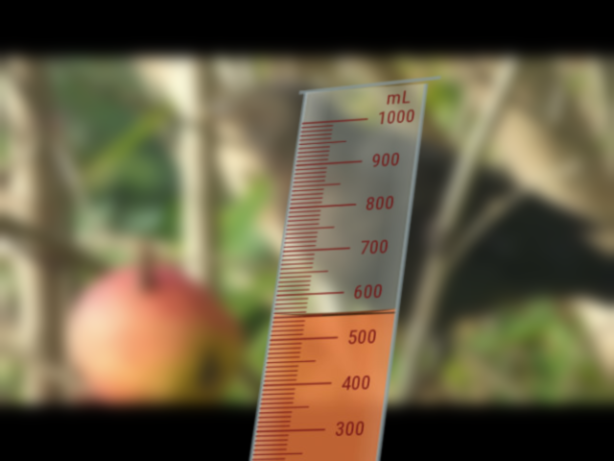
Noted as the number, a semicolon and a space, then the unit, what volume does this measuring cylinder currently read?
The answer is 550; mL
